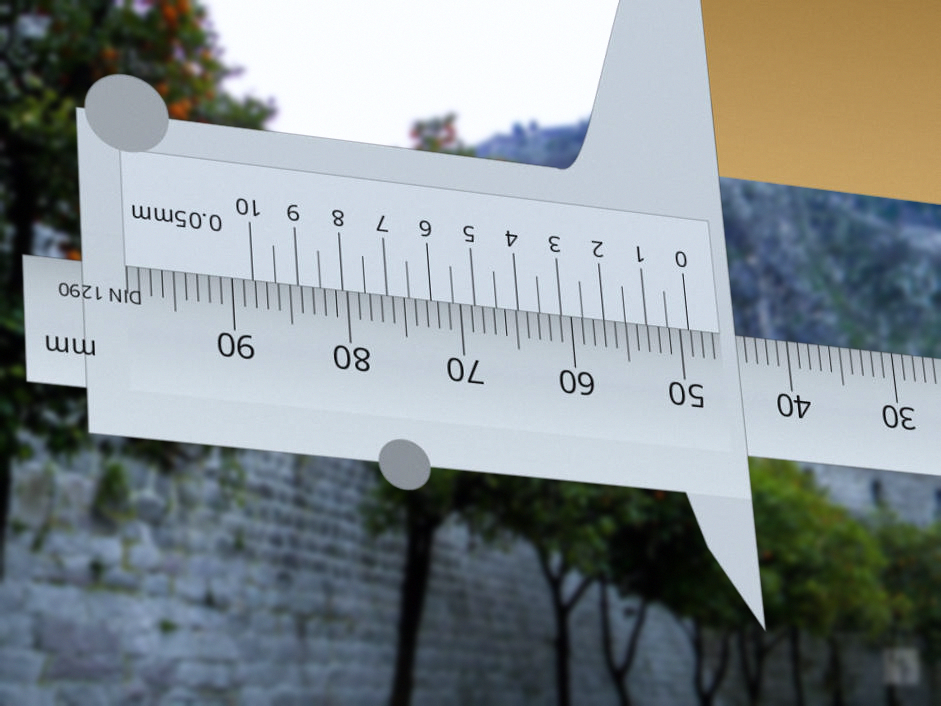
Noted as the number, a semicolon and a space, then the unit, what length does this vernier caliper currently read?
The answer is 49.2; mm
